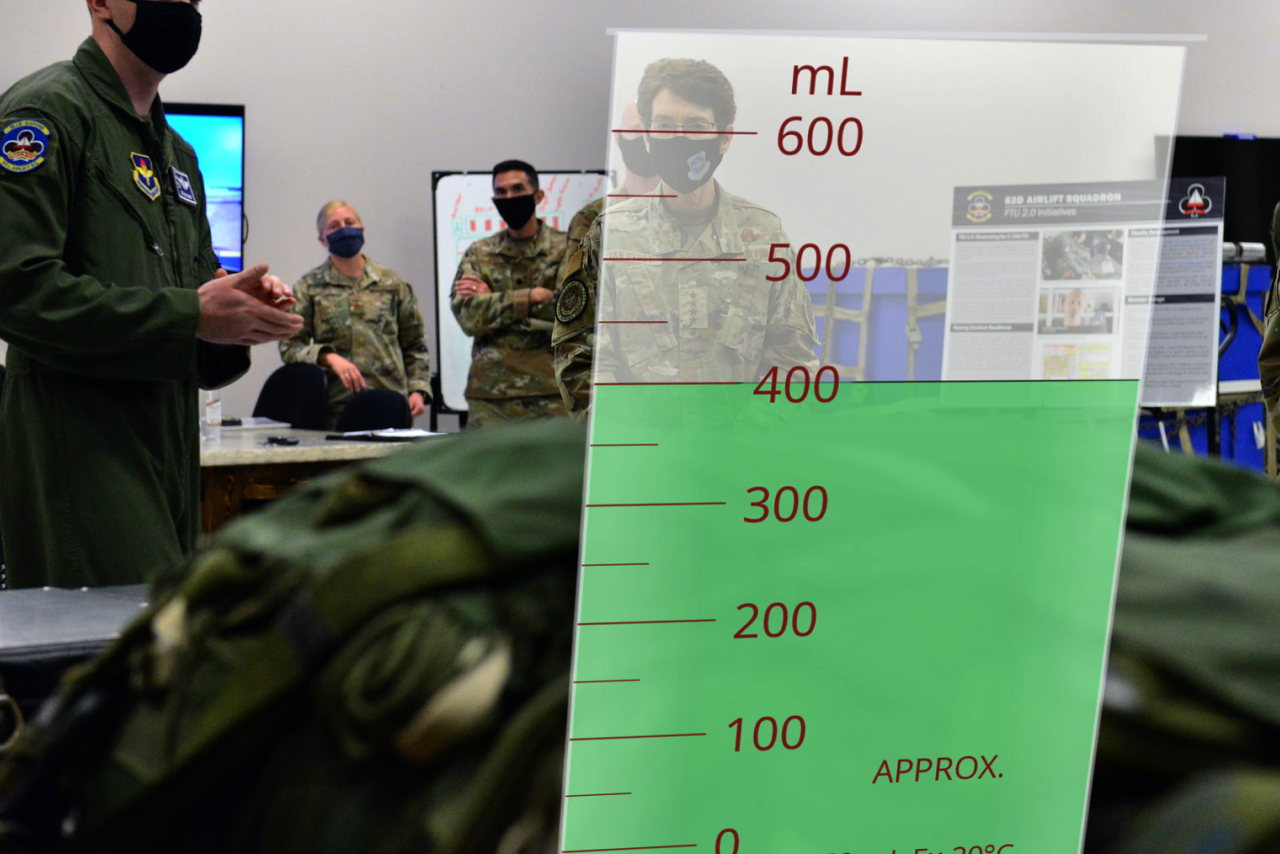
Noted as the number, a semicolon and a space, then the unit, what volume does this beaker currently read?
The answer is 400; mL
